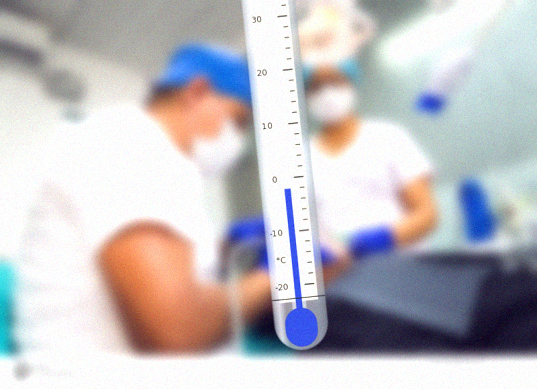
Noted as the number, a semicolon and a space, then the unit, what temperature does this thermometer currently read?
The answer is -2; °C
